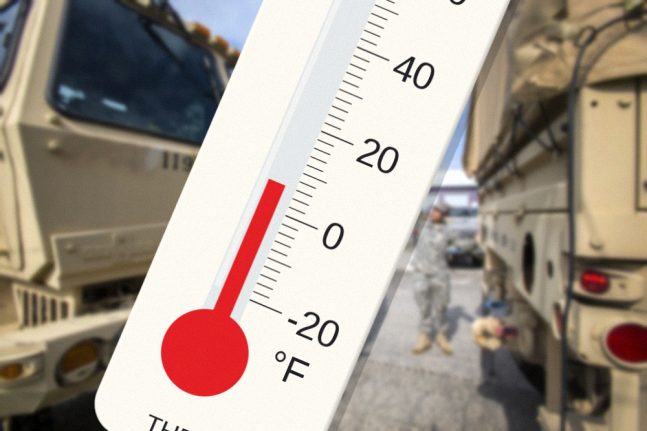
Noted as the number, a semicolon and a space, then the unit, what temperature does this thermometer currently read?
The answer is 6; °F
